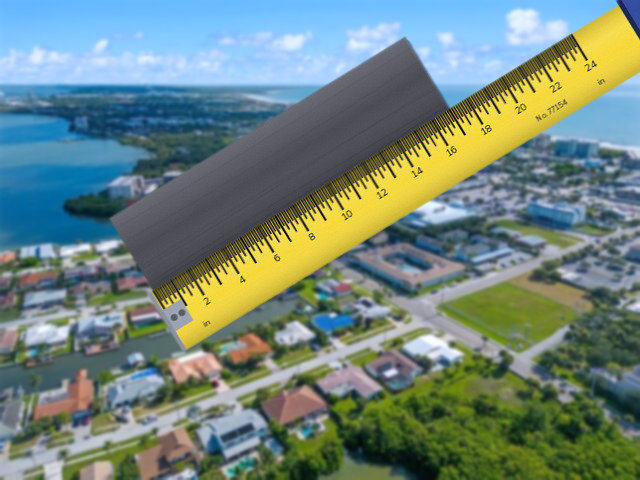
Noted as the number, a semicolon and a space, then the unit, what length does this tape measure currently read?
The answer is 17; in
